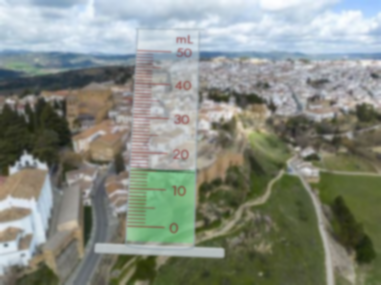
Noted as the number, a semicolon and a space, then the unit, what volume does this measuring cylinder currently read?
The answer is 15; mL
